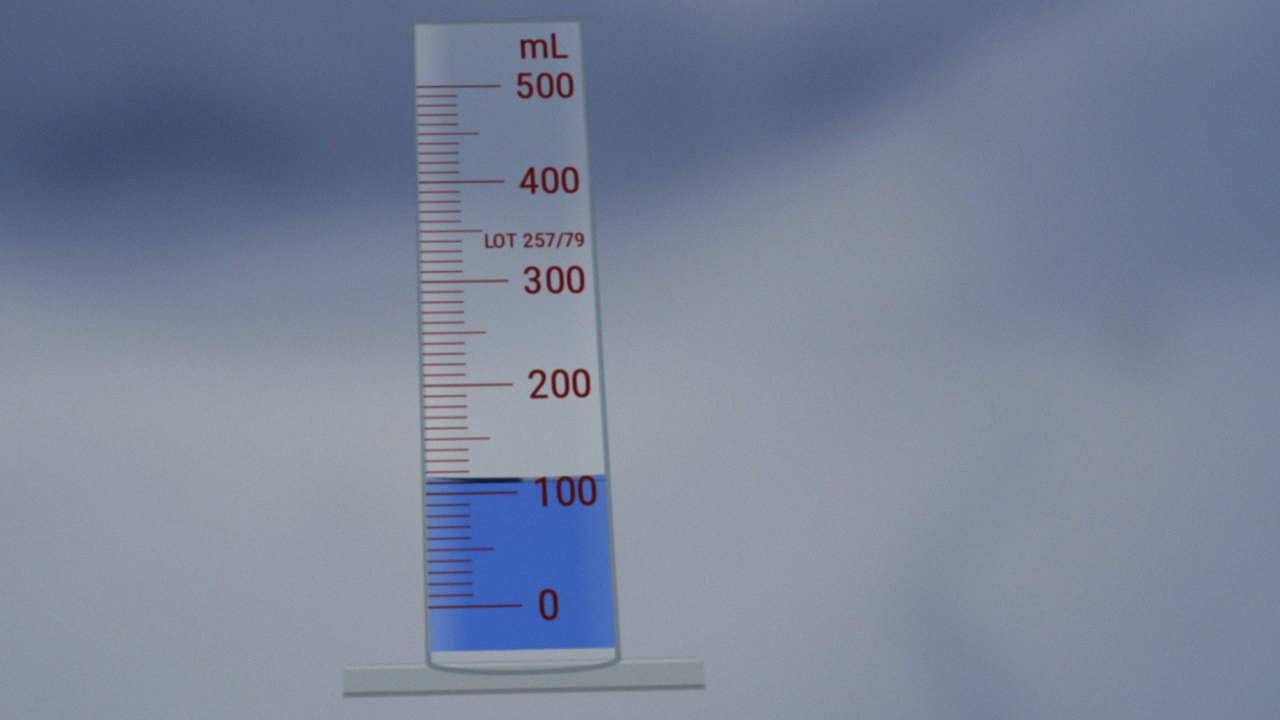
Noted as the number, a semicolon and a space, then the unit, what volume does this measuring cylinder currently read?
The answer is 110; mL
